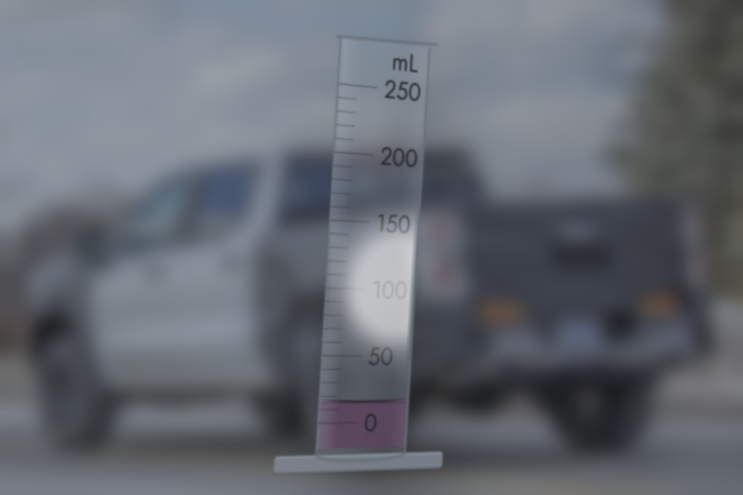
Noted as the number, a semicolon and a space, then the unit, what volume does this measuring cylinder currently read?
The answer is 15; mL
